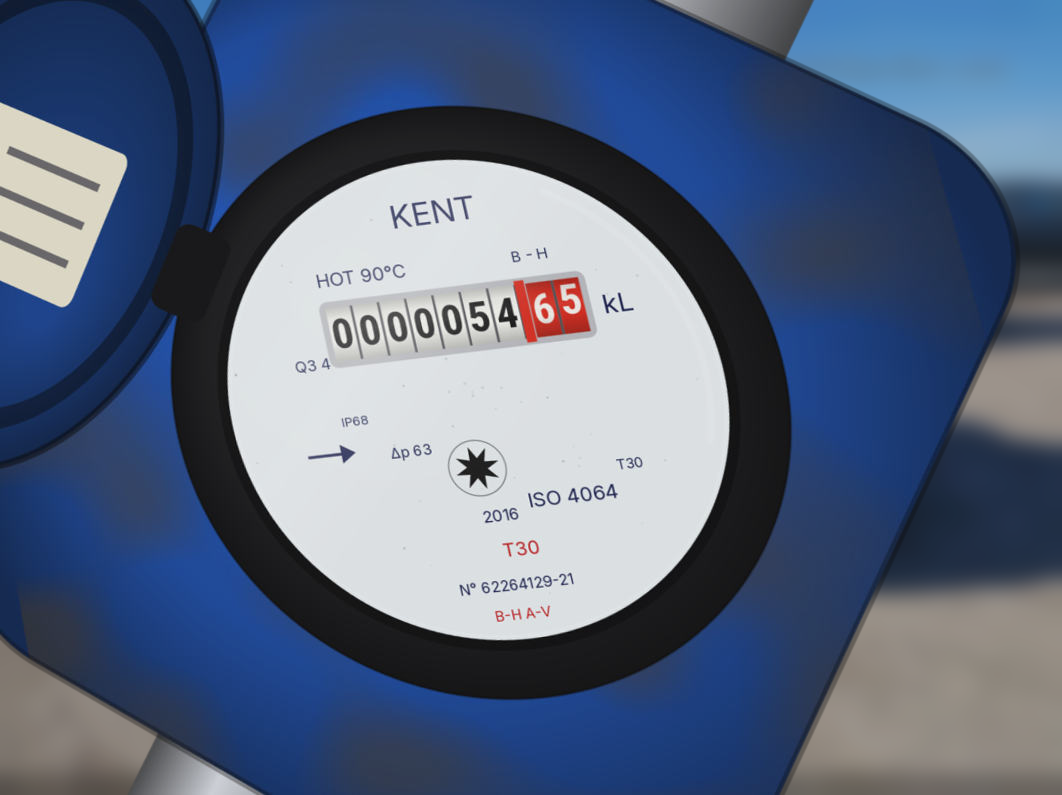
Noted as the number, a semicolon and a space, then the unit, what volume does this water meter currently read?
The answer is 54.65; kL
